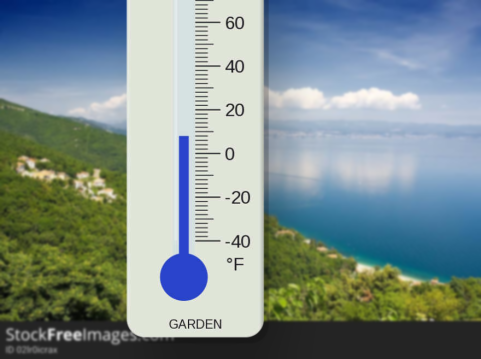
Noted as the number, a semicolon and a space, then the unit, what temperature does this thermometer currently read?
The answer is 8; °F
